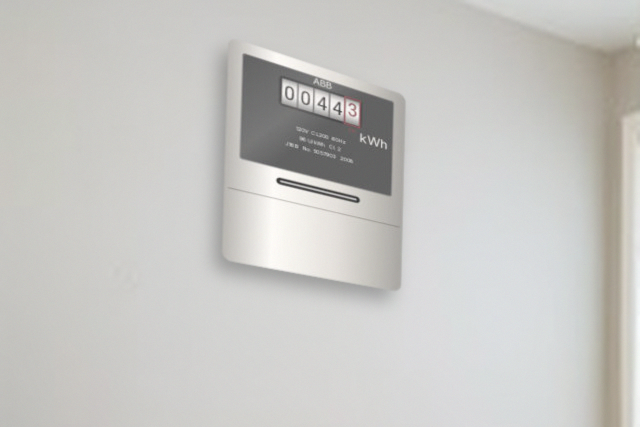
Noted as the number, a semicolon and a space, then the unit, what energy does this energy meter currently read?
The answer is 44.3; kWh
